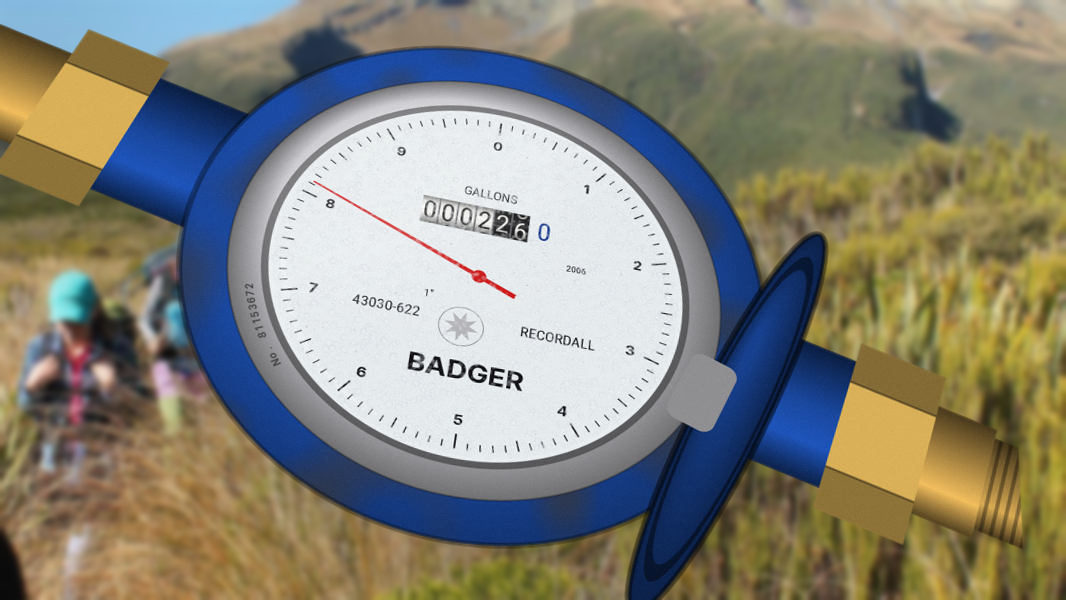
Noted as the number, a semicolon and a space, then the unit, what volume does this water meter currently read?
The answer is 2258.1; gal
